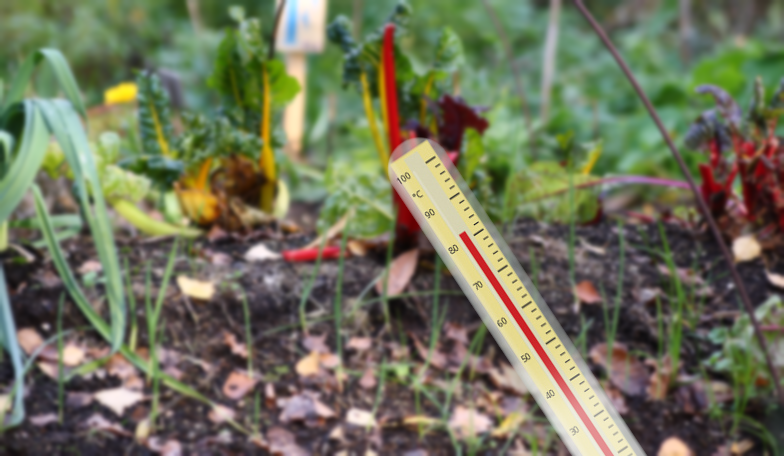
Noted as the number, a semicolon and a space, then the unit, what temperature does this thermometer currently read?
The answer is 82; °C
